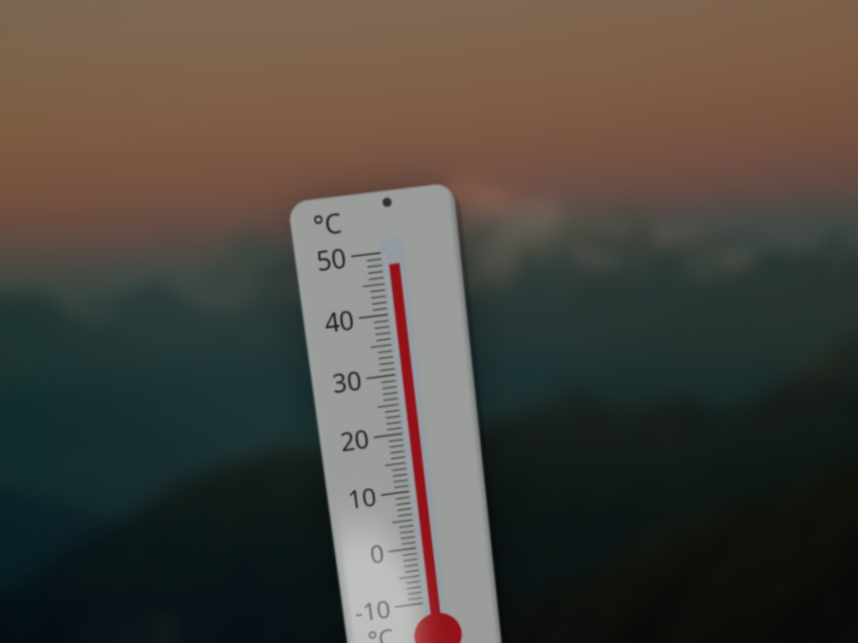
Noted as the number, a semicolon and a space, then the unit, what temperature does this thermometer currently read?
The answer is 48; °C
